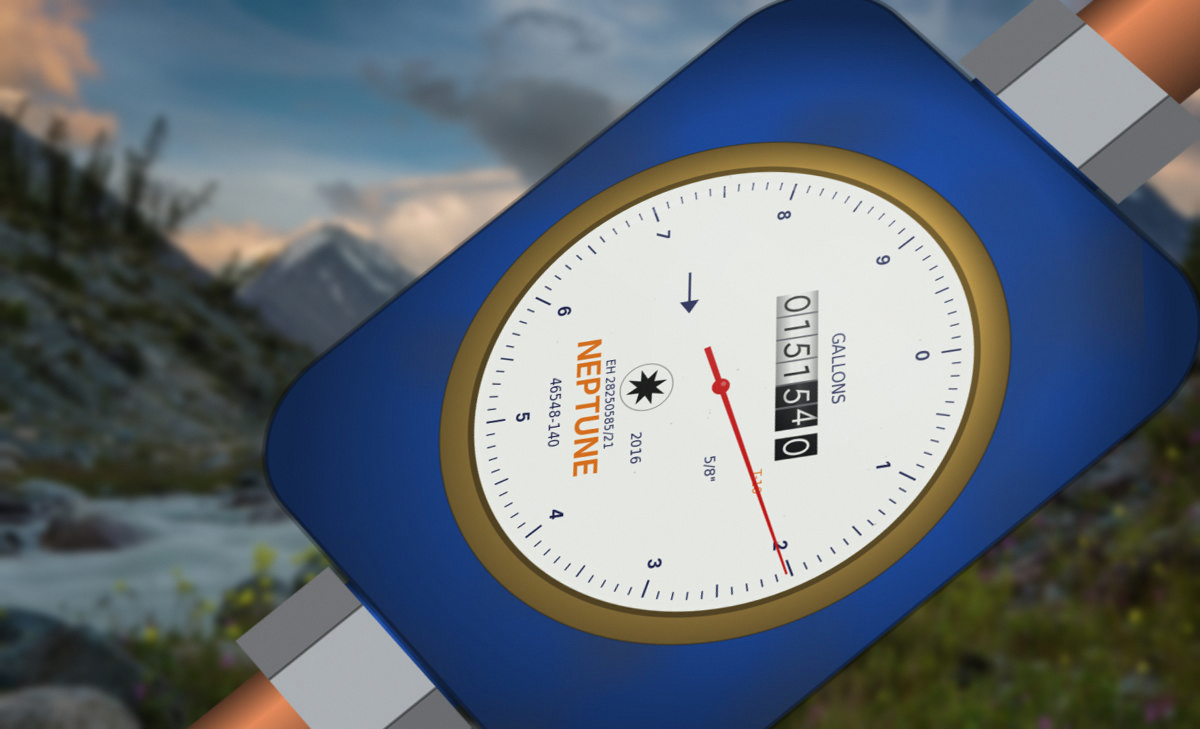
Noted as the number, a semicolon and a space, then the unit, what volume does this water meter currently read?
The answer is 151542.0; gal
